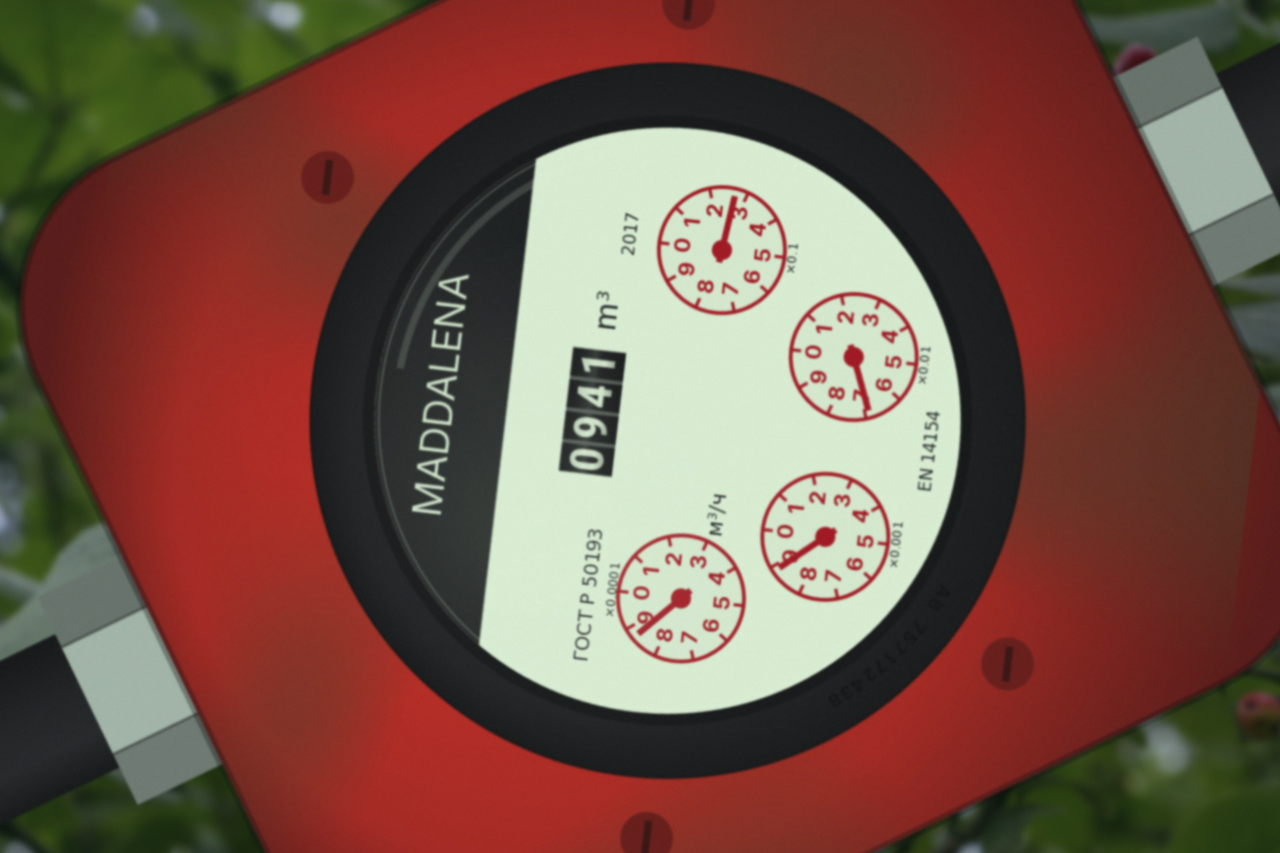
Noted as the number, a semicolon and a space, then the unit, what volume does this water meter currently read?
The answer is 941.2688; m³
